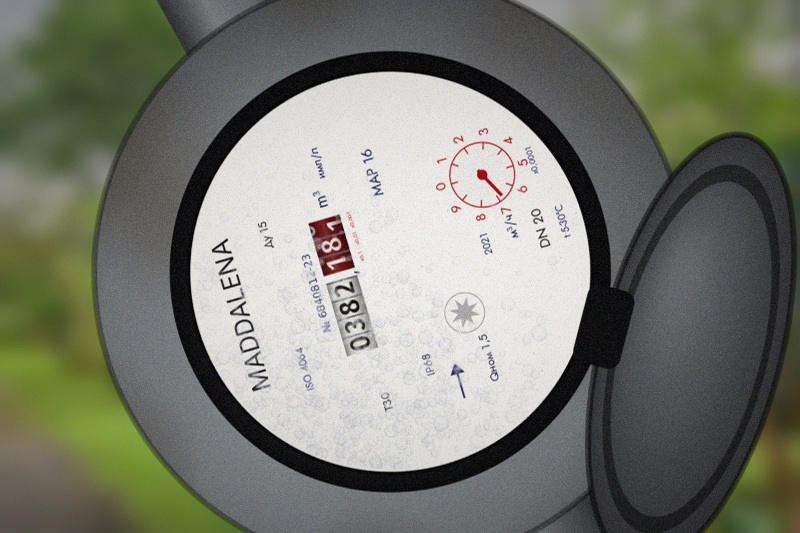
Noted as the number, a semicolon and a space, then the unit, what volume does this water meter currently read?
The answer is 382.1806; m³
